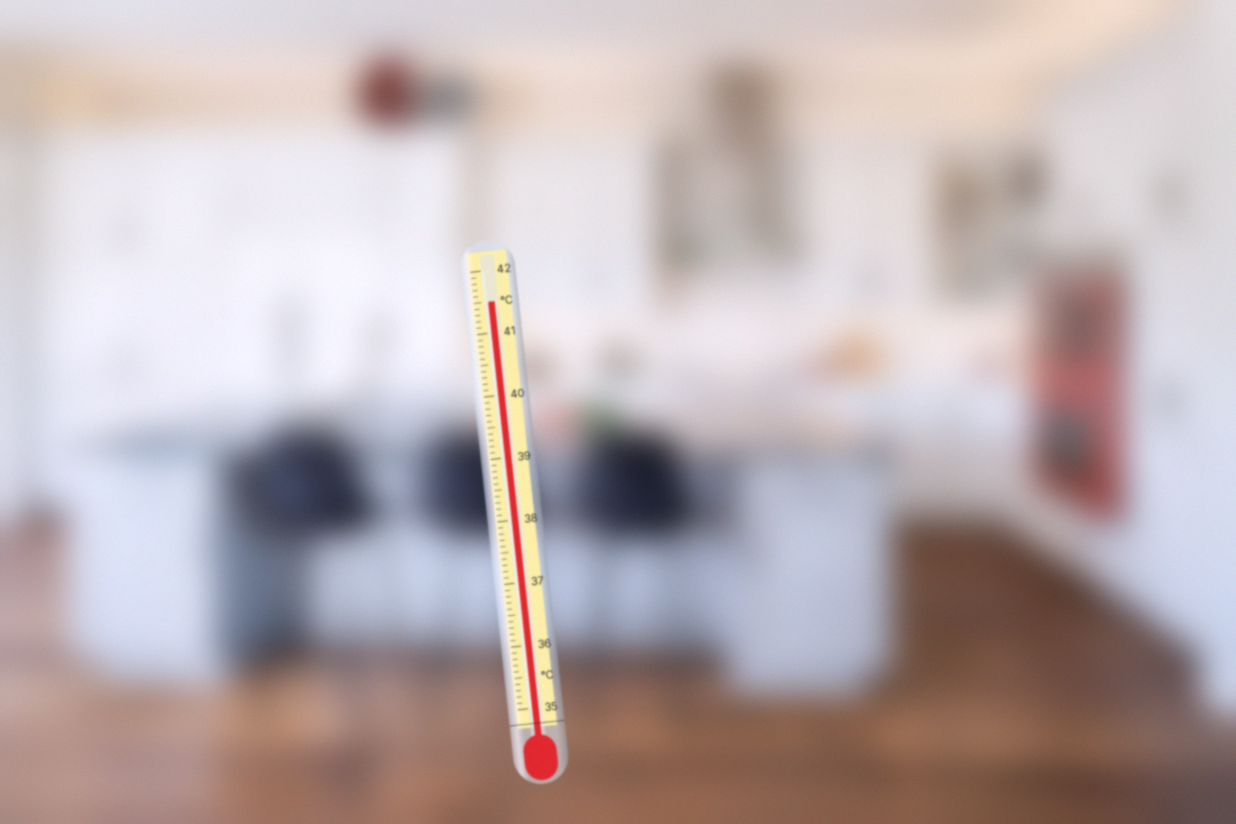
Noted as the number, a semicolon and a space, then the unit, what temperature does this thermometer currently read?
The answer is 41.5; °C
